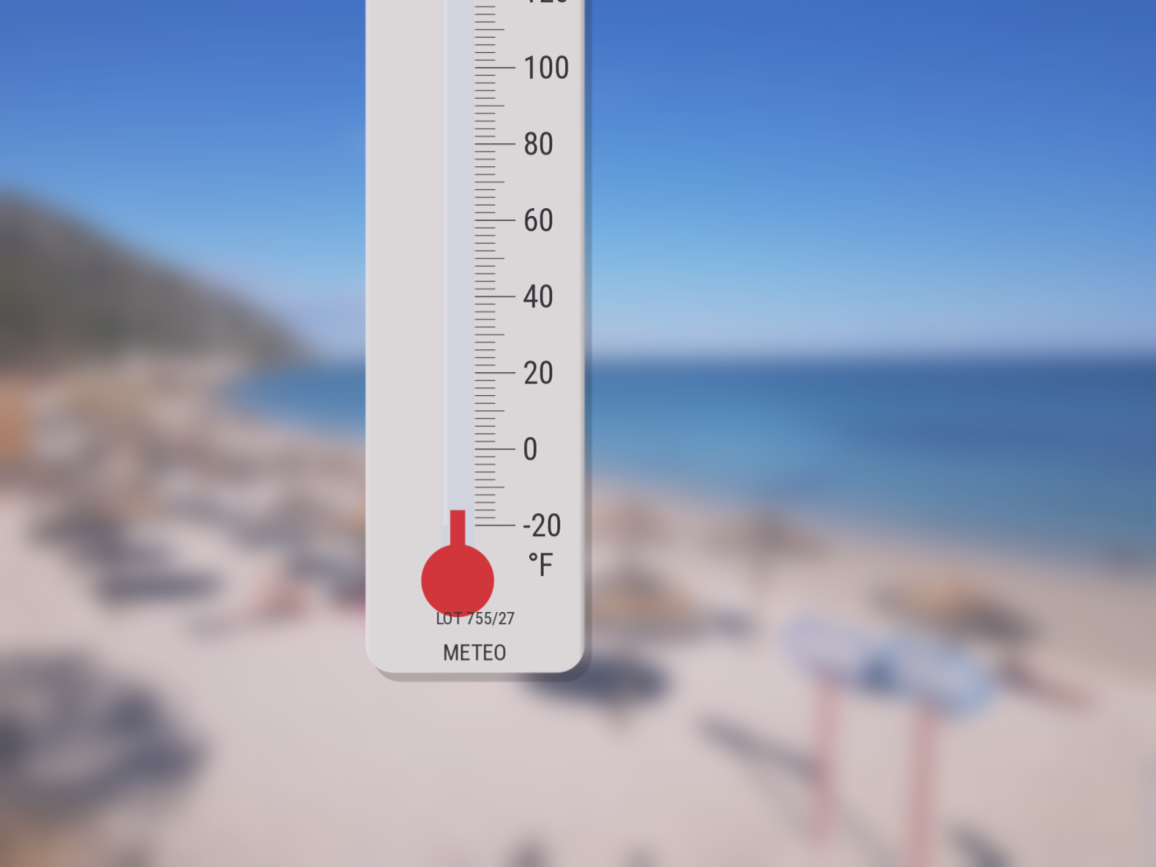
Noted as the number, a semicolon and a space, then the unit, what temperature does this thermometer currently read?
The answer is -16; °F
